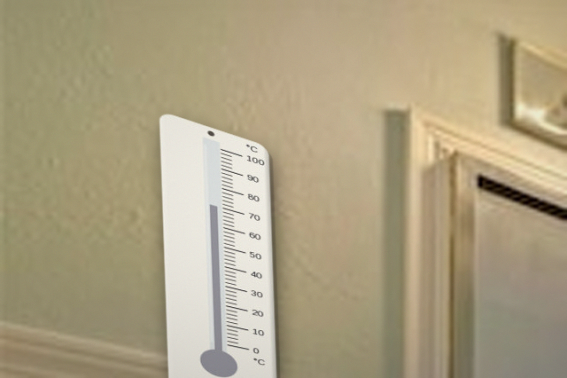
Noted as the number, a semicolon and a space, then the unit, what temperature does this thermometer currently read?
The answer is 70; °C
